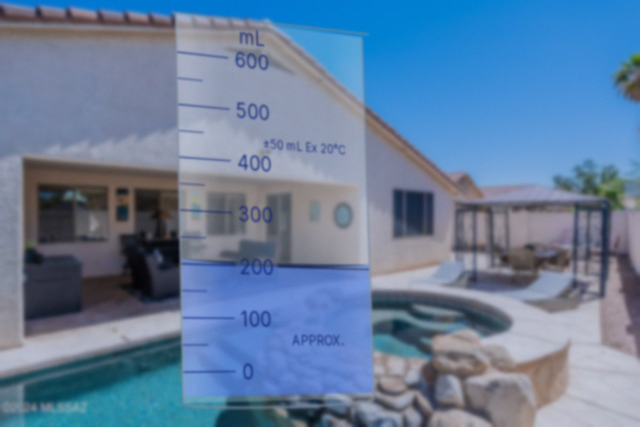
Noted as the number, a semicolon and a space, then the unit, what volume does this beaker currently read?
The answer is 200; mL
